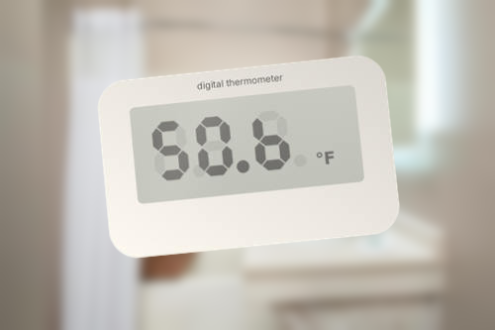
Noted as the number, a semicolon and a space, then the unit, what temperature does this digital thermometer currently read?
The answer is 50.6; °F
